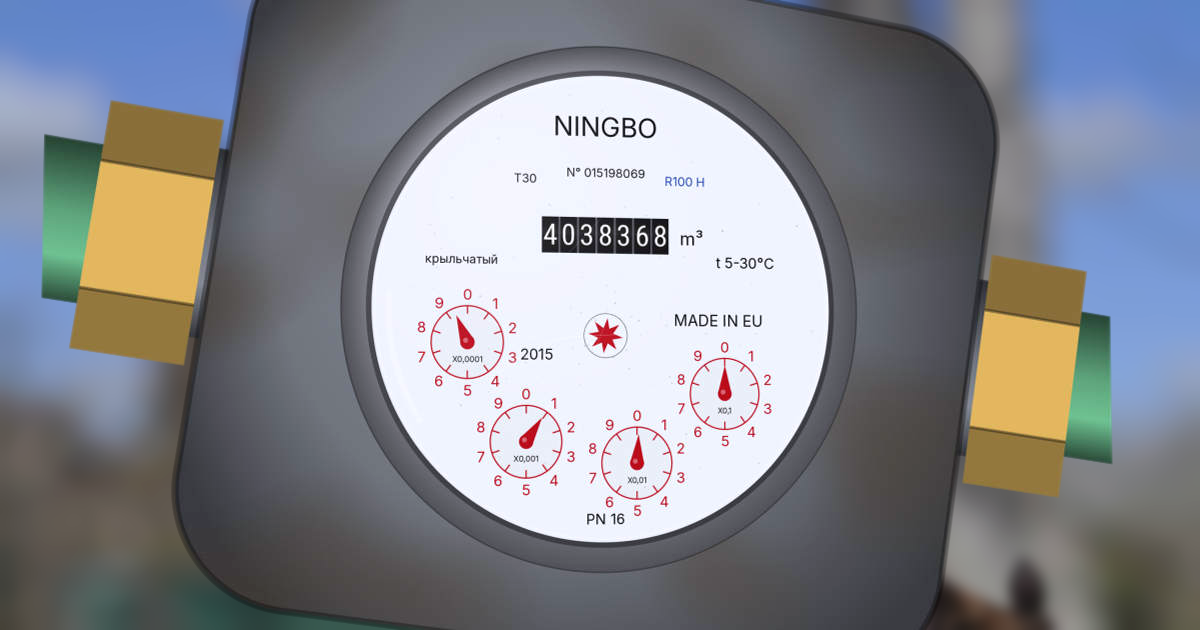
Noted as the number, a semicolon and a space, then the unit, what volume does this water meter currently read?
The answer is 4038368.0009; m³
